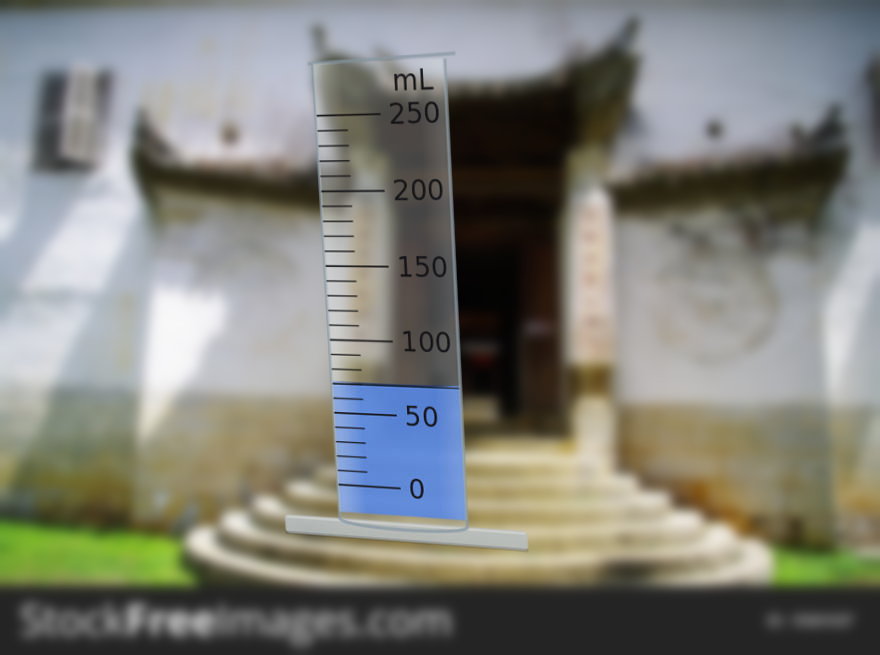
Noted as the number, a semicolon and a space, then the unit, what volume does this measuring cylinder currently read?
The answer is 70; mL
